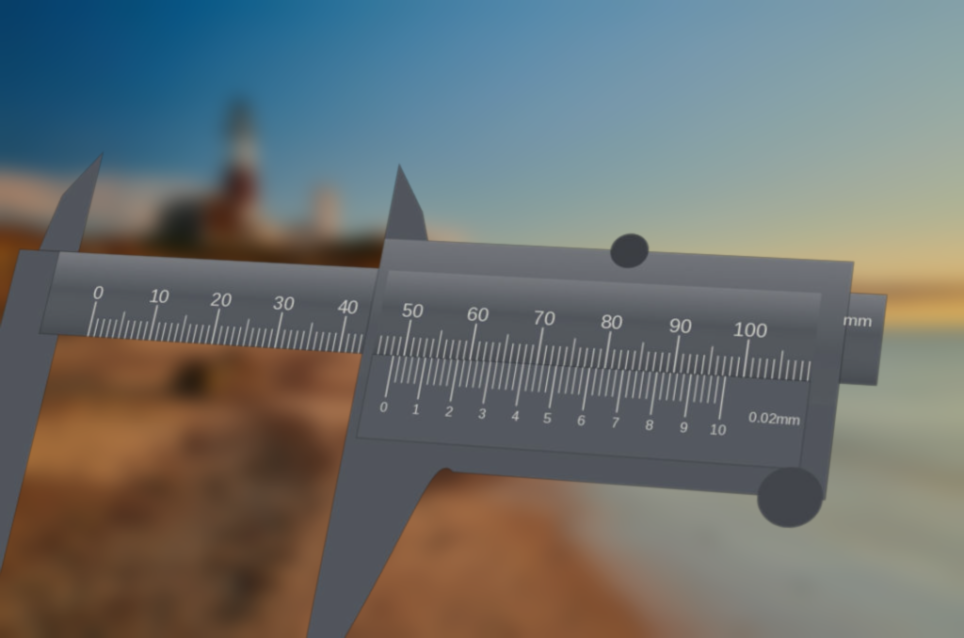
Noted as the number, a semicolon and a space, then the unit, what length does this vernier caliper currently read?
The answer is 48.4; mm
